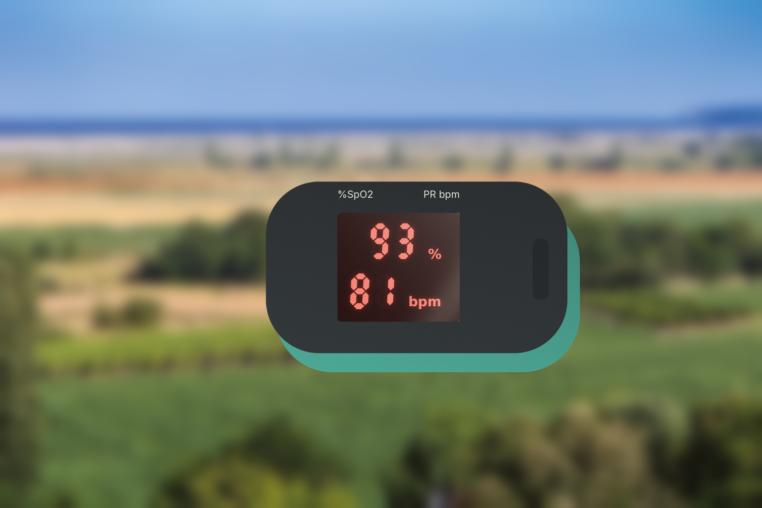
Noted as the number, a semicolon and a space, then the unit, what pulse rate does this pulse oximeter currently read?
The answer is 81; bpm
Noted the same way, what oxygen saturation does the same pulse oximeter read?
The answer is 93; %
